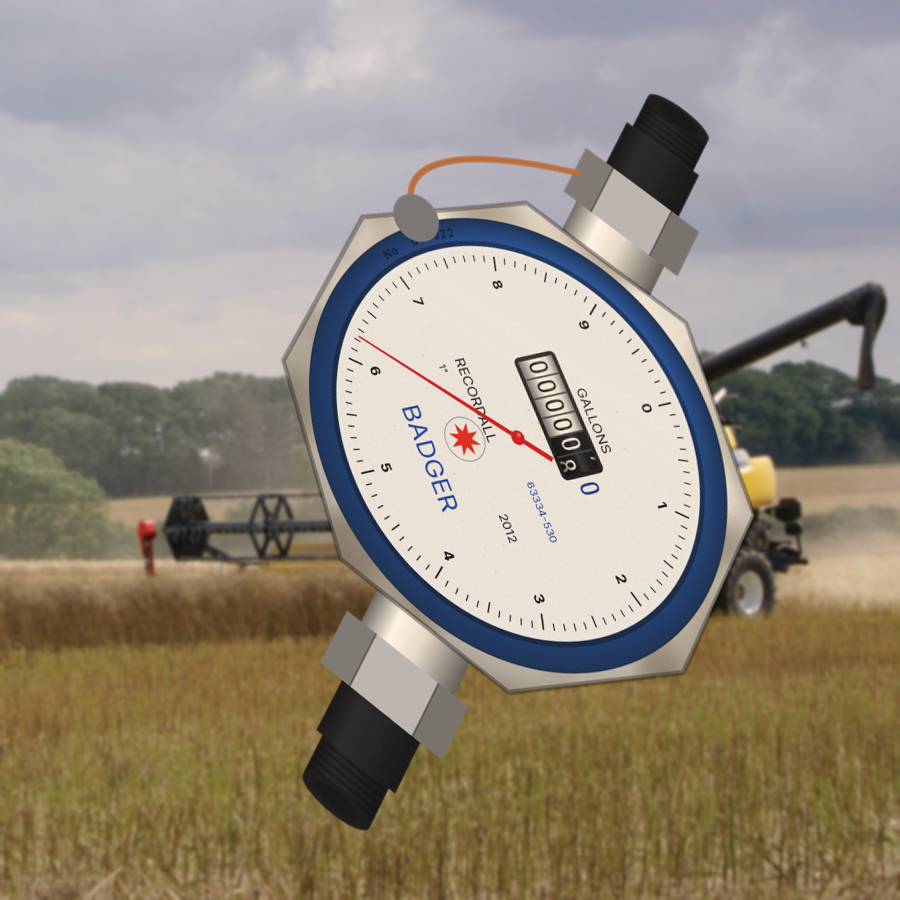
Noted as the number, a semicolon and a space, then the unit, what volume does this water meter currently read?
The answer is 76.2; gal
